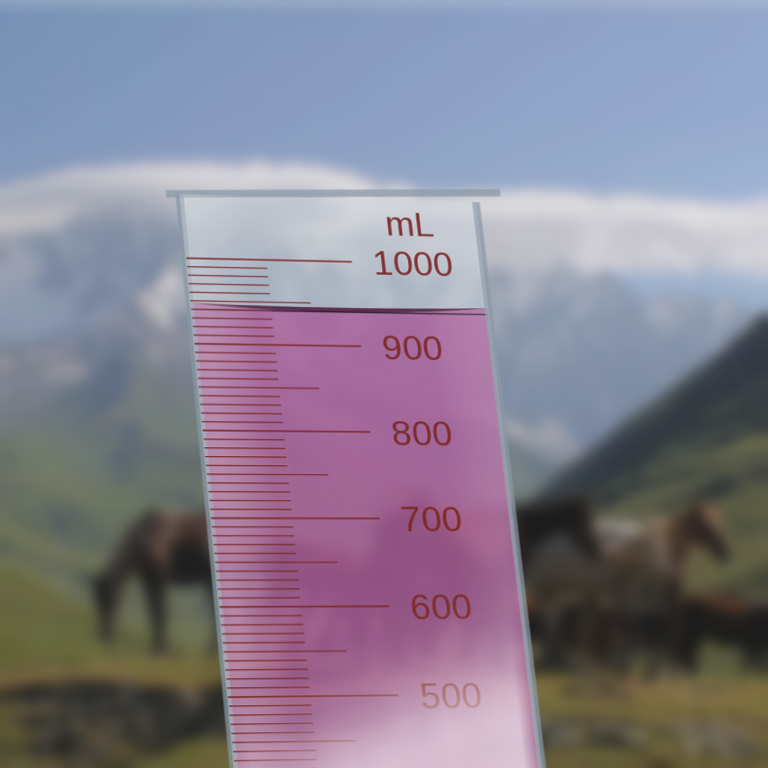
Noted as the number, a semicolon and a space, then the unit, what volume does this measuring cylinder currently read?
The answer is 940; mL
